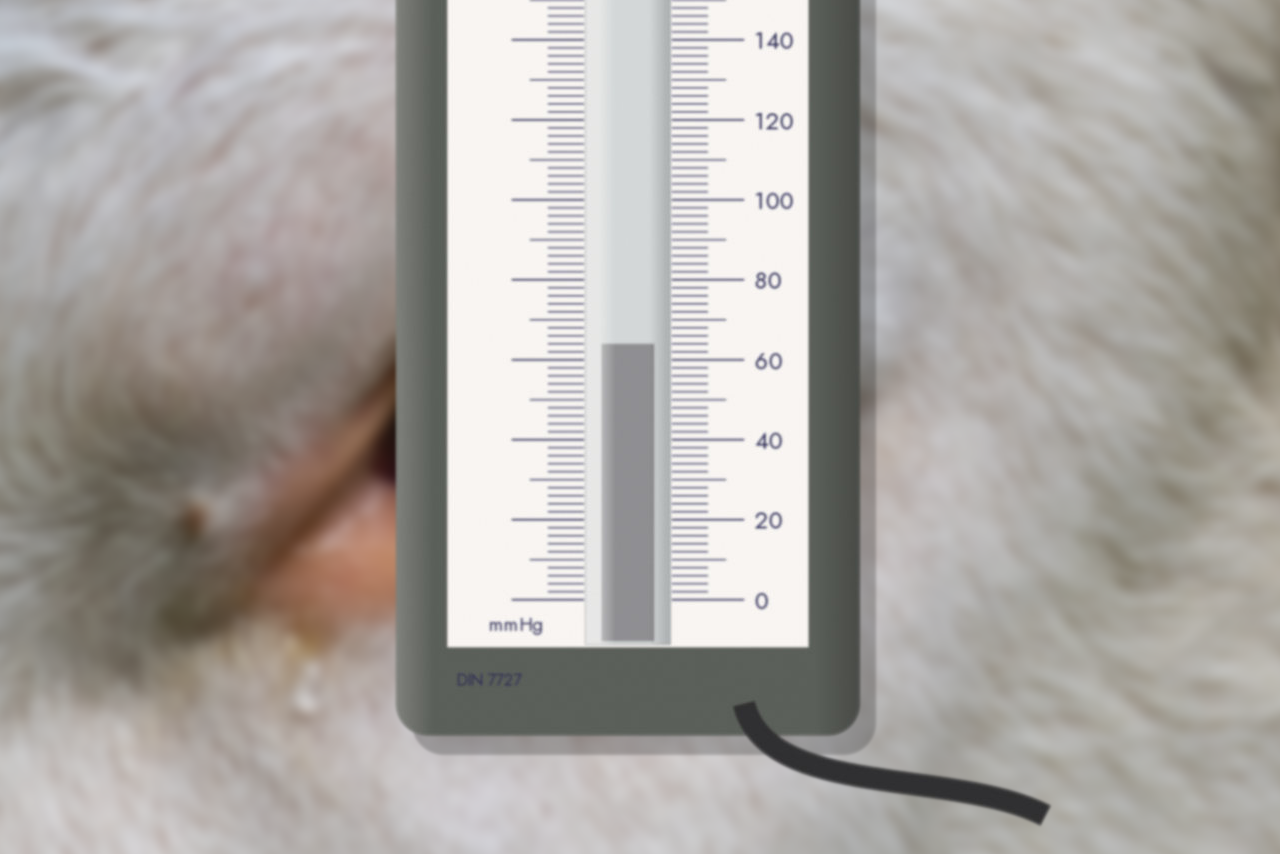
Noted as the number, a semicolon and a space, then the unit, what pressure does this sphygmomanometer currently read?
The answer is 64; mmHg
